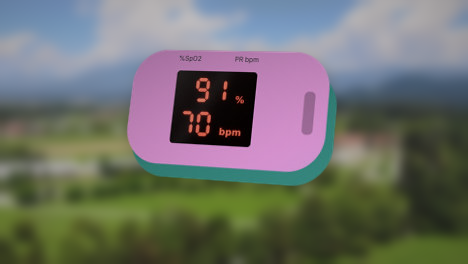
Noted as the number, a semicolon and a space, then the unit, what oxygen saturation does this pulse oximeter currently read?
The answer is 91; %
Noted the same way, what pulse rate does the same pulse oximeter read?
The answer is 70; bpm
